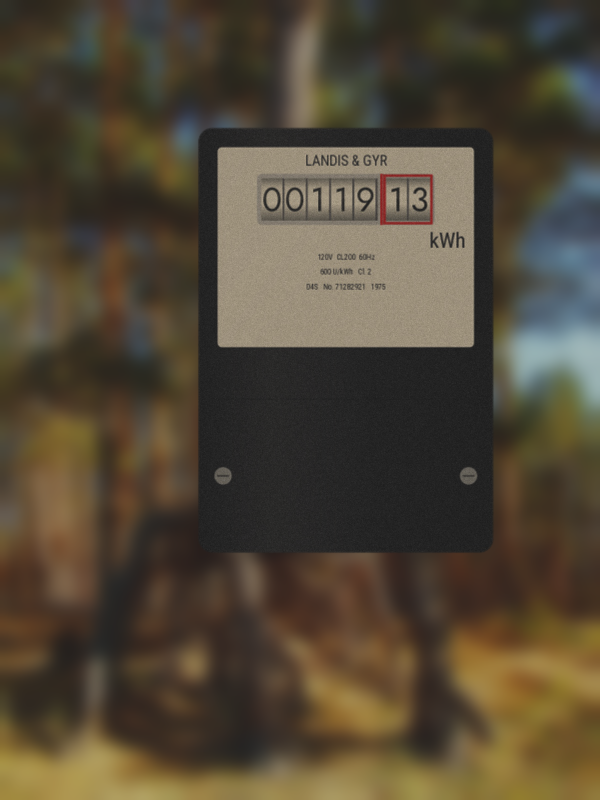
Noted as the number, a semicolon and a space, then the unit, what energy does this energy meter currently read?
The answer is 119.13; kWh
